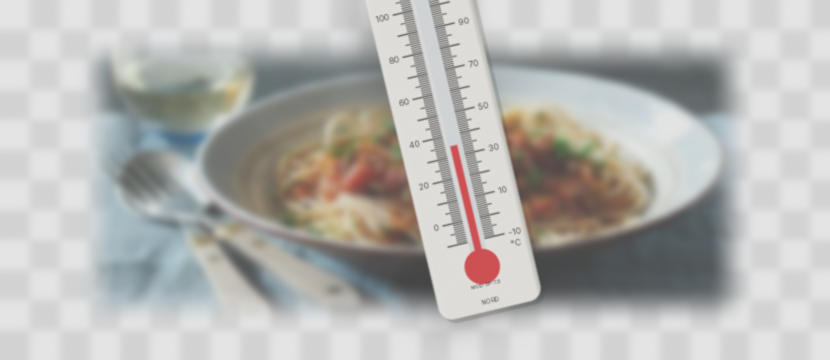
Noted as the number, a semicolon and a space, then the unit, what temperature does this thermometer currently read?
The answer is 35; °C
